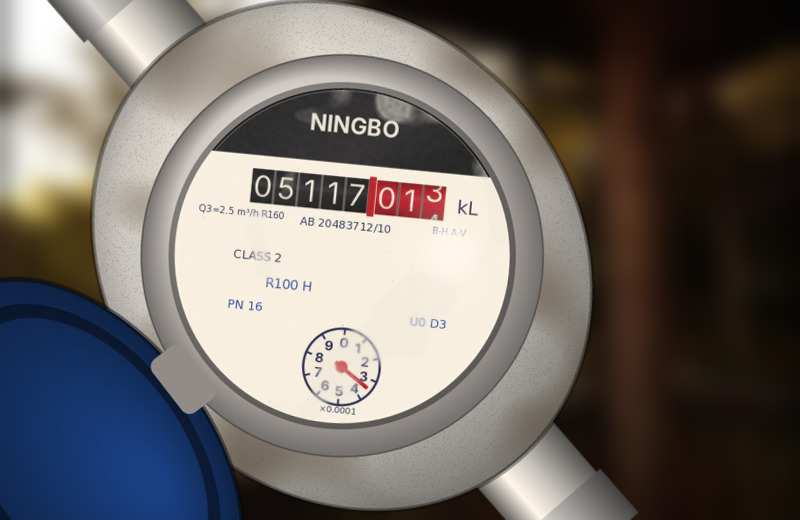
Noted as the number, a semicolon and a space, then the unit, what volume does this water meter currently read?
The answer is 5117.0133; kL
